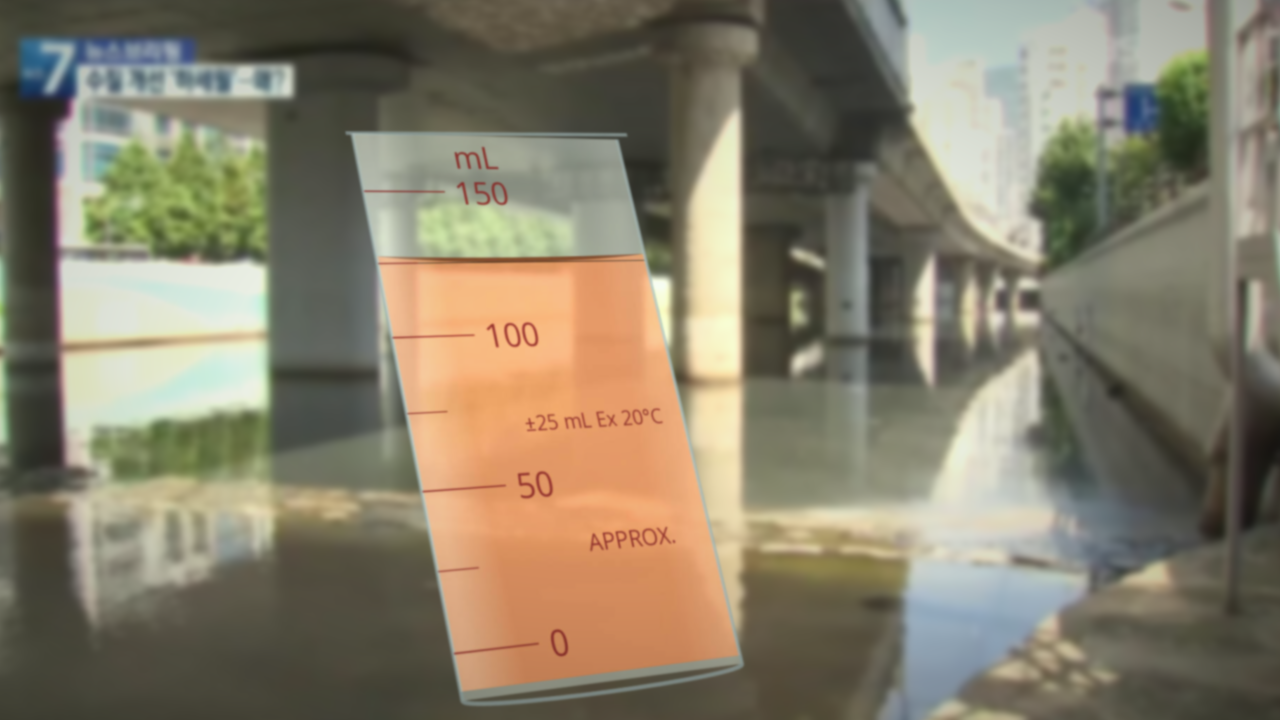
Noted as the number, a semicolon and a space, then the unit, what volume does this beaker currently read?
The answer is 125; mL
